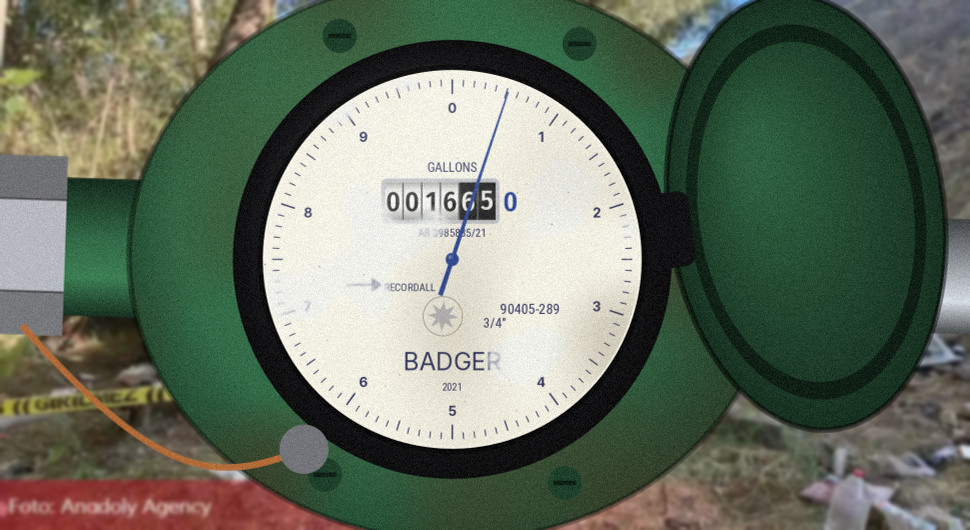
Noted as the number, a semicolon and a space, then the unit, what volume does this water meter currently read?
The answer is 16650.5; gal
